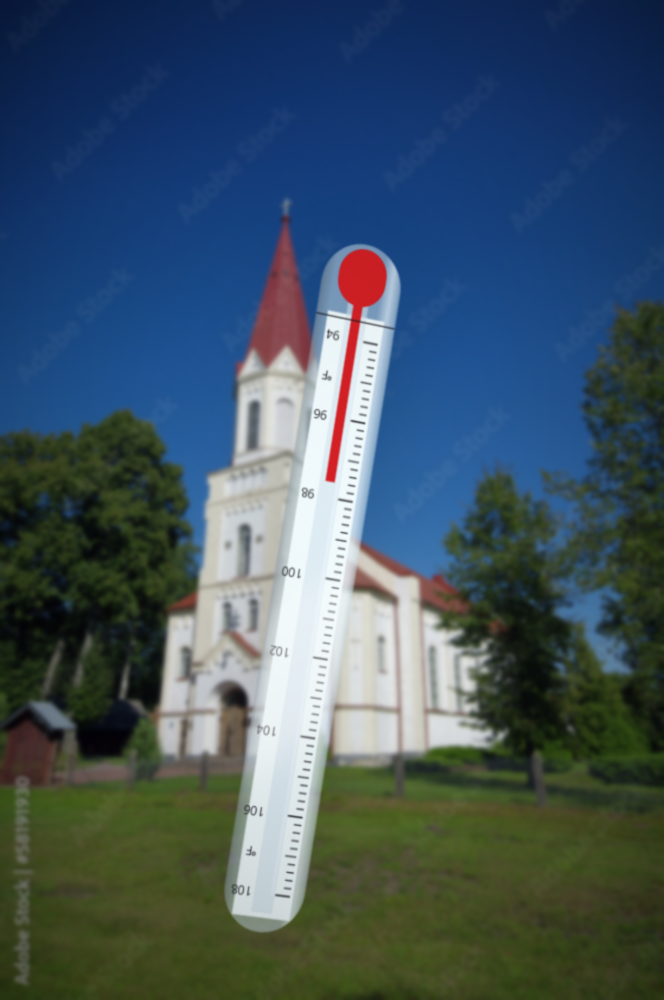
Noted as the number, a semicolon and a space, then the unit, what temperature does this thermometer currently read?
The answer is 97.6; °F
